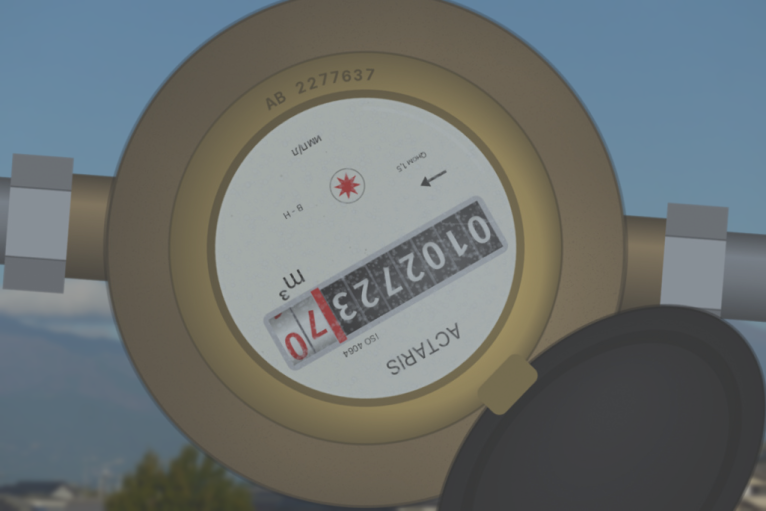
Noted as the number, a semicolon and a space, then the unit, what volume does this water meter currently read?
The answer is 102723.70; m³
